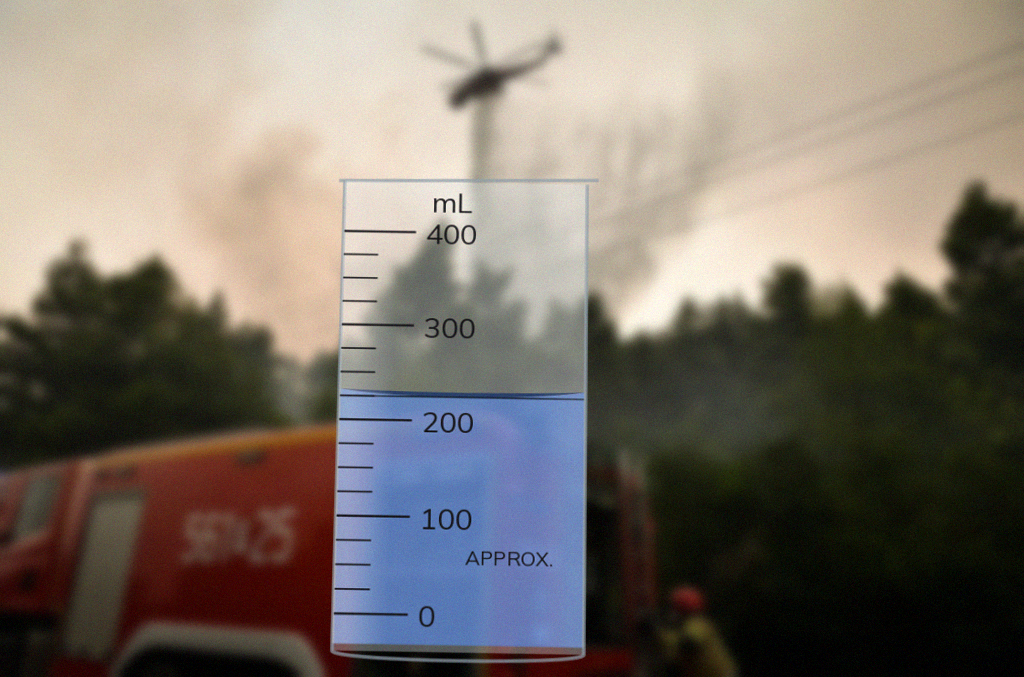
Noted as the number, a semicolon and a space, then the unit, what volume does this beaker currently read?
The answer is 225; mL
